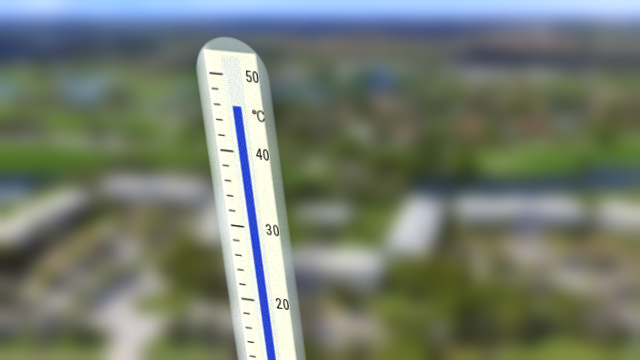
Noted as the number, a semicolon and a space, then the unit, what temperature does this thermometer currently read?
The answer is 46; °C
